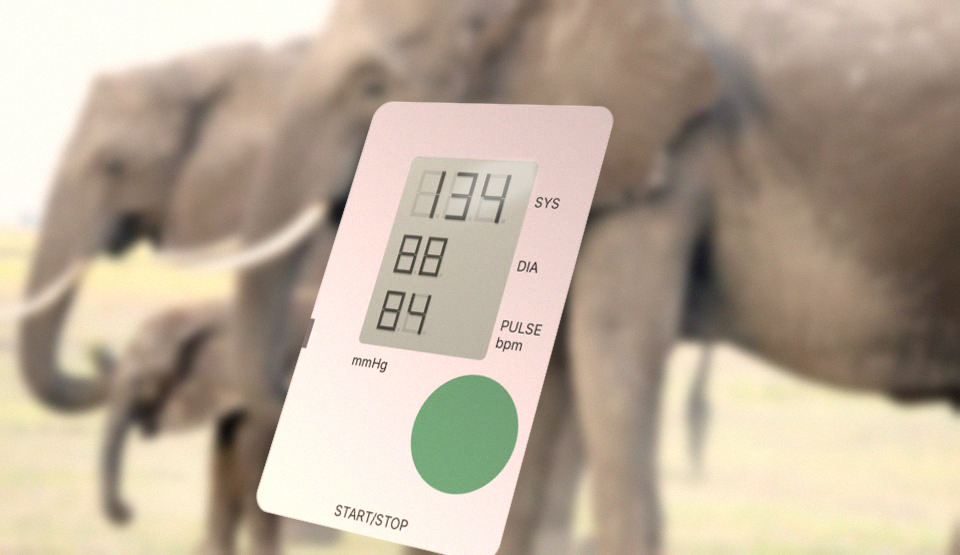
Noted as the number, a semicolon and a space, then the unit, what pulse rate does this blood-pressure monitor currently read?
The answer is 84; bpm
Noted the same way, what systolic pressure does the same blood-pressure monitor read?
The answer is 134; mmHg
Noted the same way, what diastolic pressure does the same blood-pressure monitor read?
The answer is 88; mmHg
